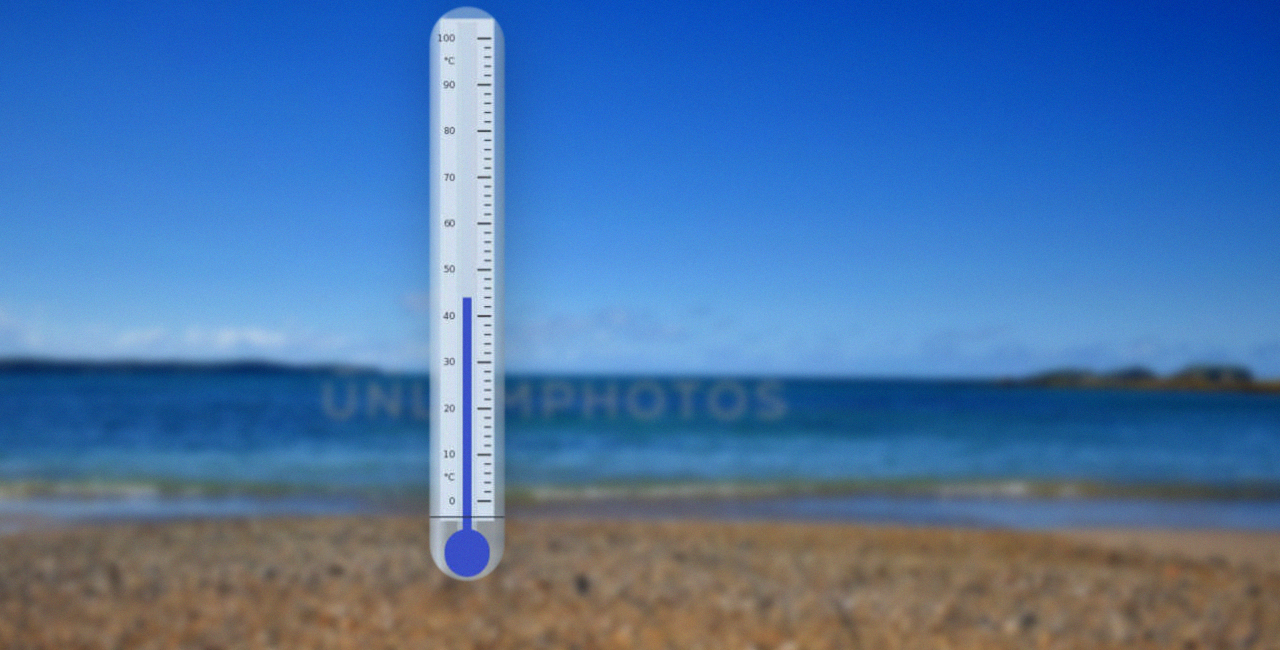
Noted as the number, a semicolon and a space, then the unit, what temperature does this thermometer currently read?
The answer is 44; °C
